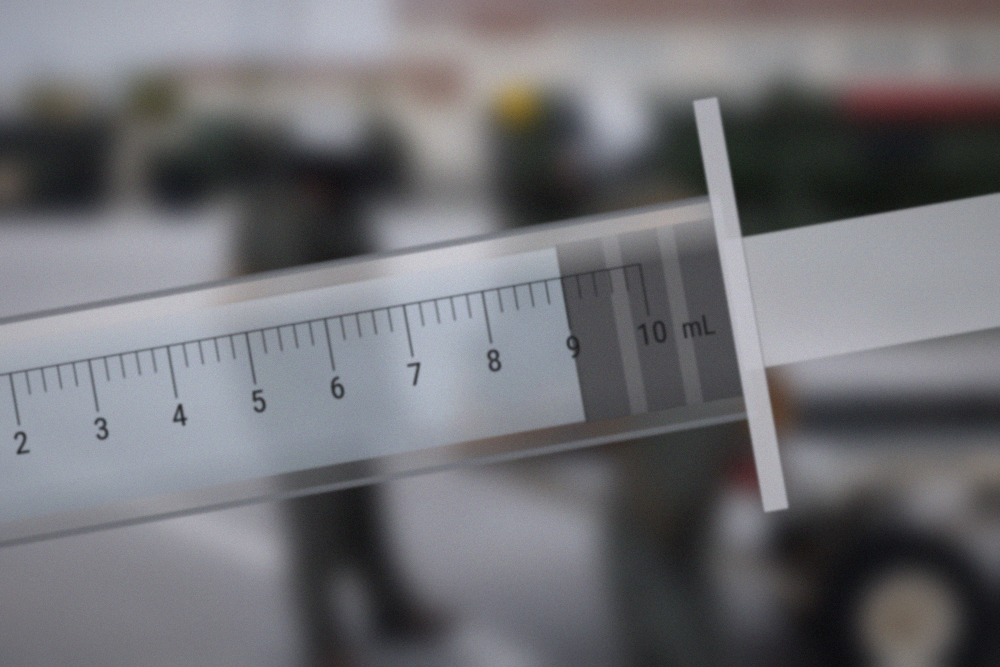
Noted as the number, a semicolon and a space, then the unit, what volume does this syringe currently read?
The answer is 9; mL
